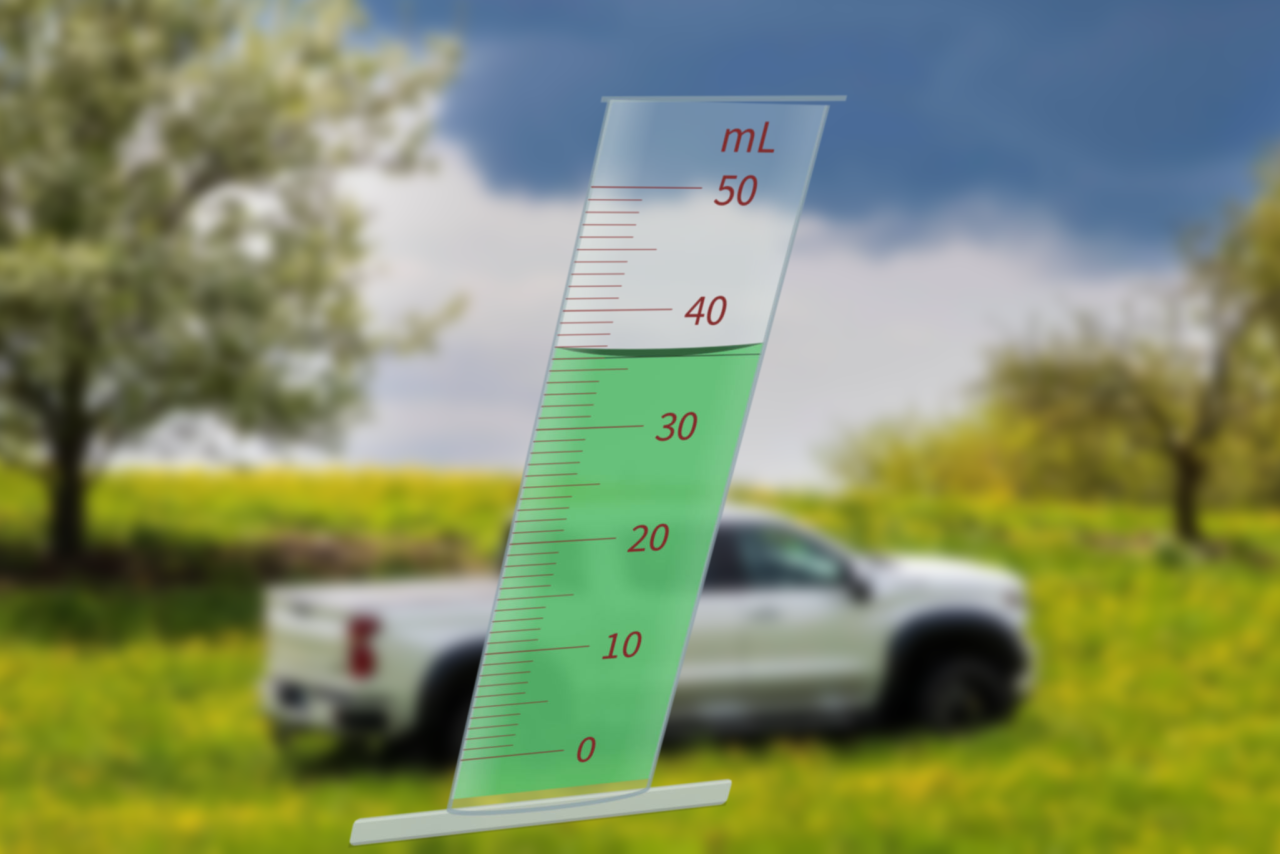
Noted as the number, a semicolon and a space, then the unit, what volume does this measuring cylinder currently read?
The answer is 36; mL
